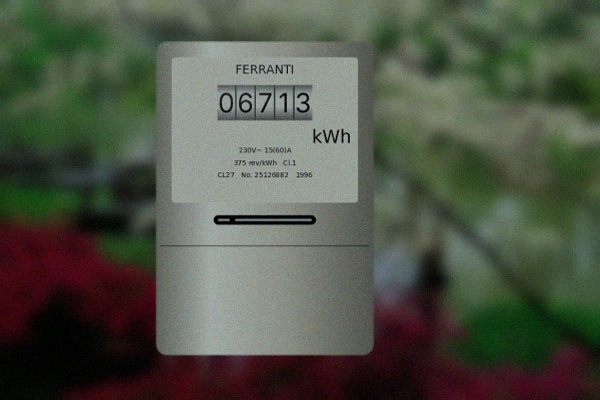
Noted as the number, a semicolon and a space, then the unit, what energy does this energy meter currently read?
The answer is 6713; kWh
